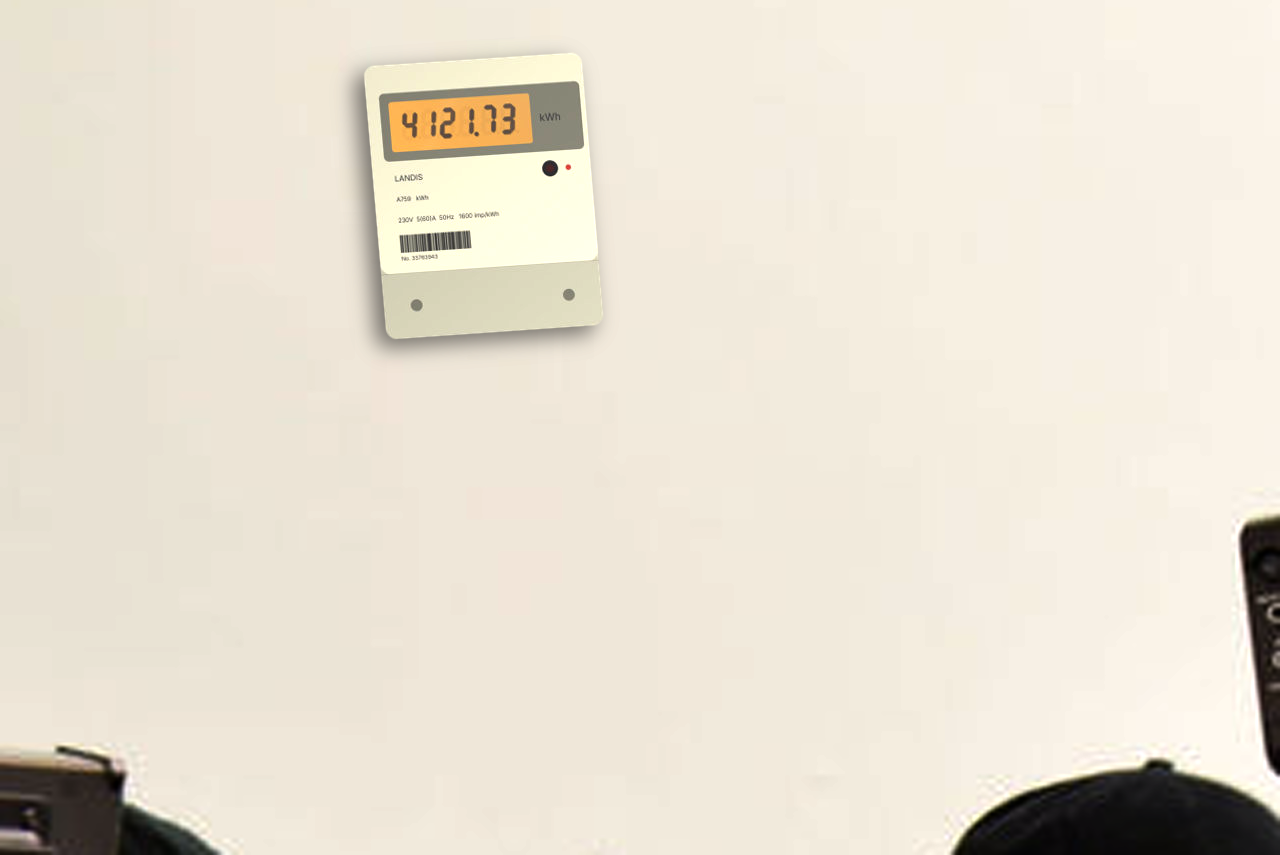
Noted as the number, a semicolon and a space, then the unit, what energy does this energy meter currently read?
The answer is 4121.73; kWh
